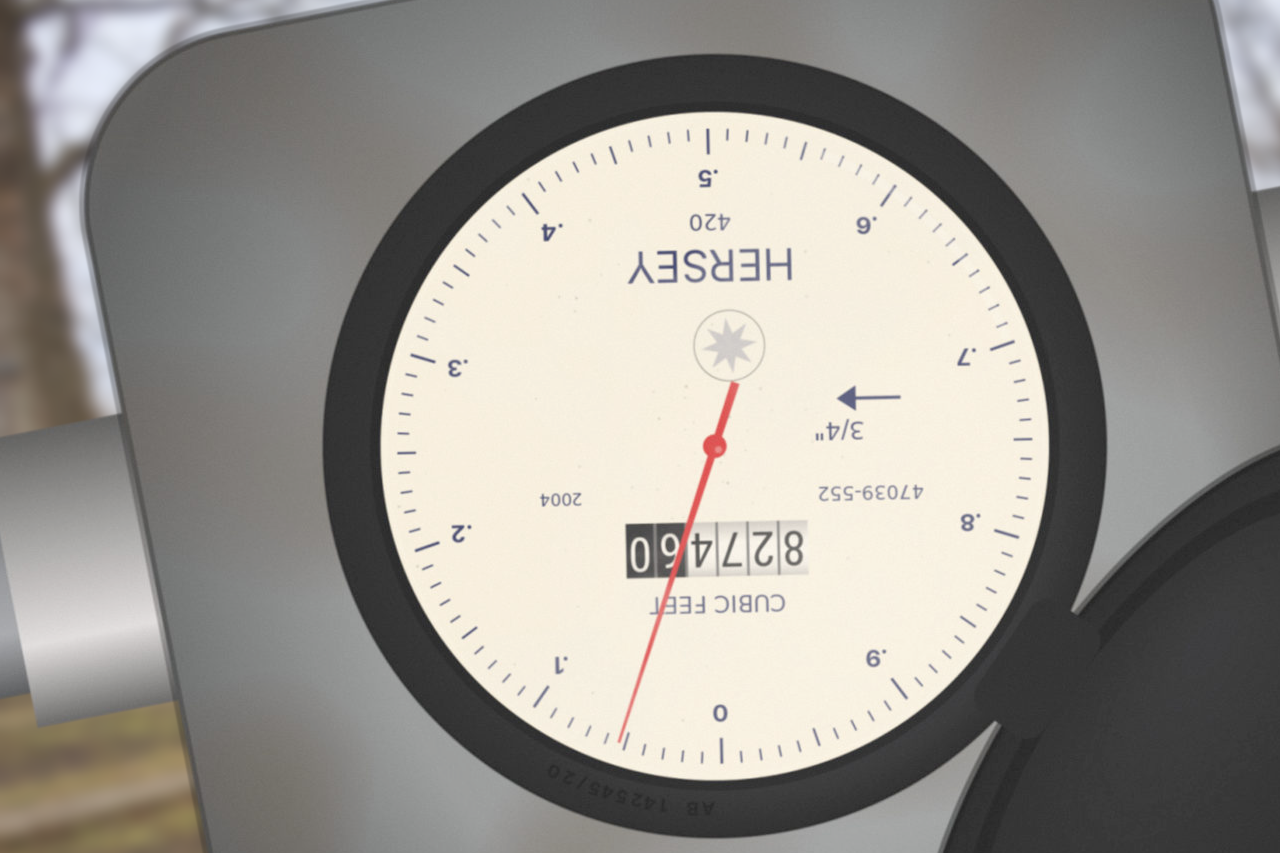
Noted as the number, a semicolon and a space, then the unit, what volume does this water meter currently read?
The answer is 827460.05; ft³
